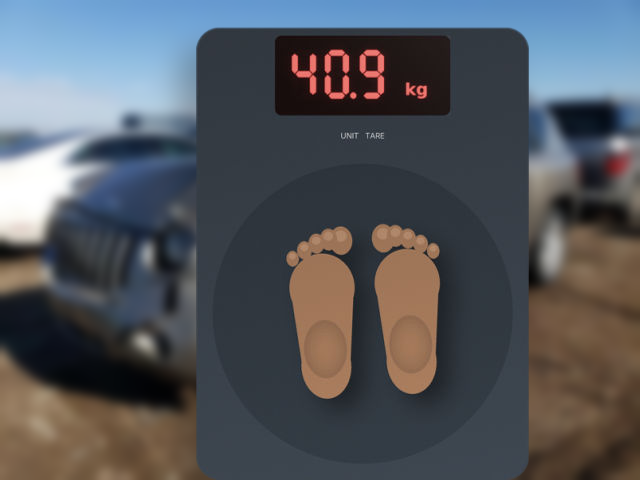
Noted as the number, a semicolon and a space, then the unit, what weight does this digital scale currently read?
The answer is 40.9; kg
